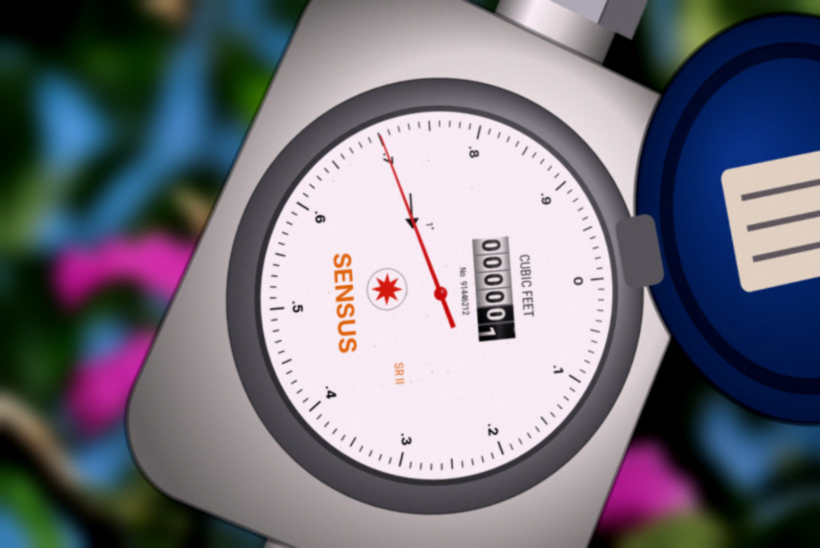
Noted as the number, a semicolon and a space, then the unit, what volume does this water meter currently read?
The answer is 0.70; ft³
